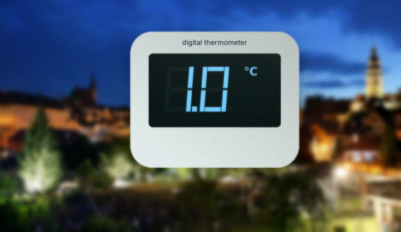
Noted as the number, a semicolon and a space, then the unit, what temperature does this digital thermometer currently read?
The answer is 1.0; °C
